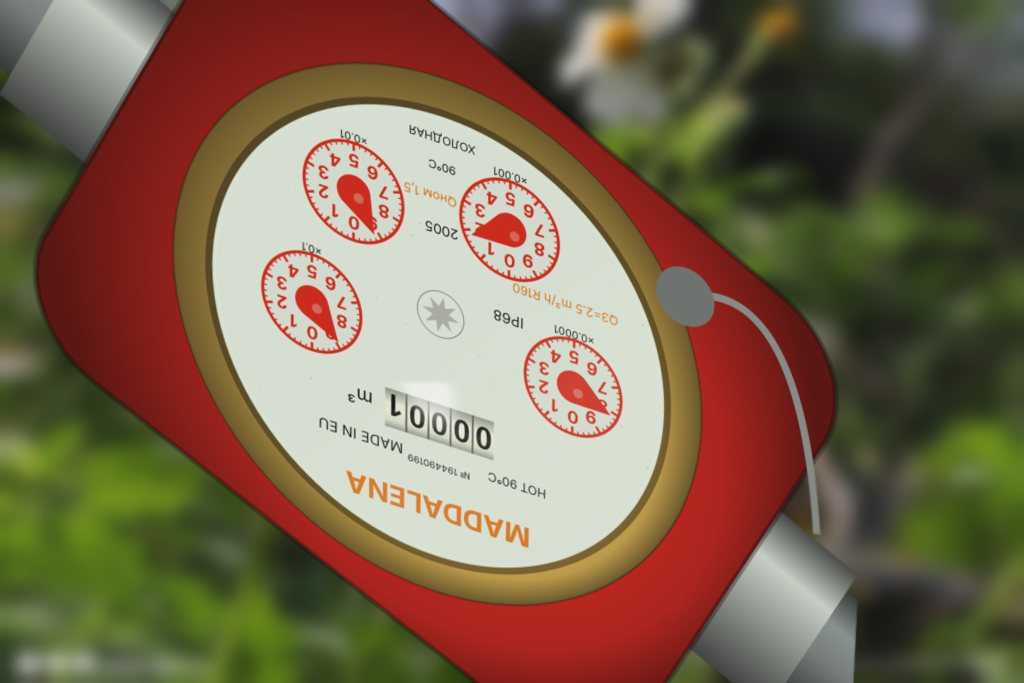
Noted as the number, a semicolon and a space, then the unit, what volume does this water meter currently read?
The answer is 0.8918; m³
